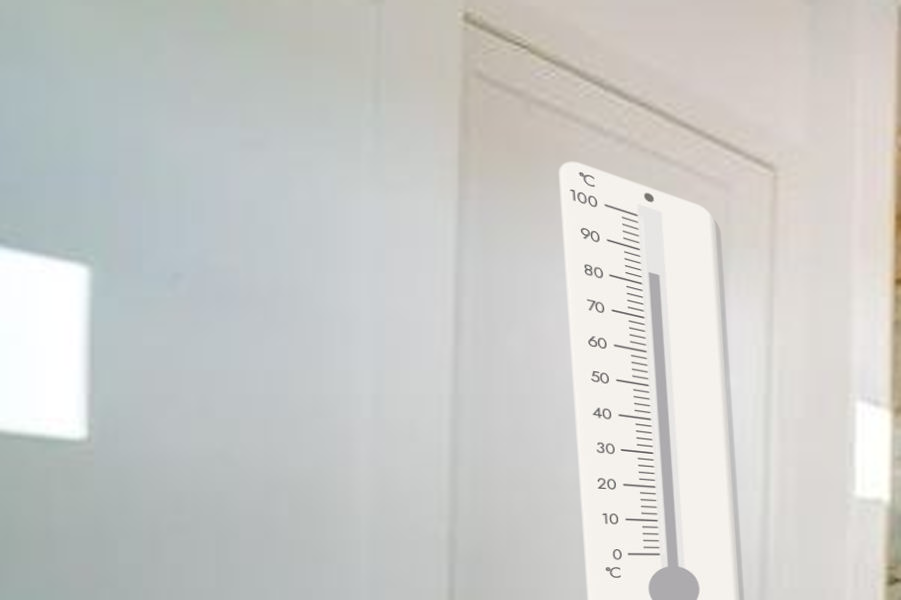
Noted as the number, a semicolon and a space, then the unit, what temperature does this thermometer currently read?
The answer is 84; °C
